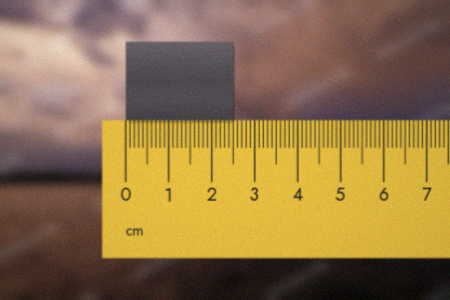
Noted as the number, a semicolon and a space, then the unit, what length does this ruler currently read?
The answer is 2.5; cm
